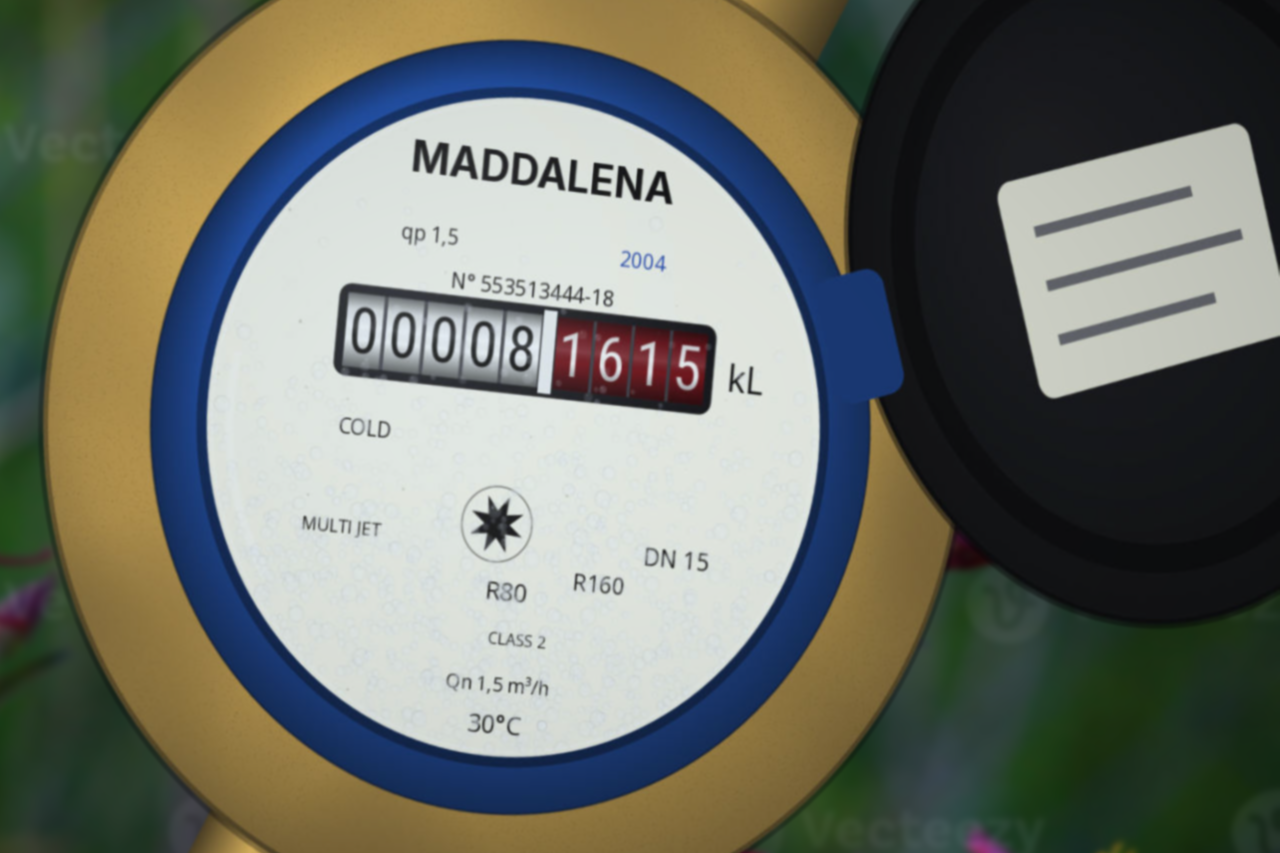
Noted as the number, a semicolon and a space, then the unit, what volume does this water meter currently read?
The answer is 8.1615; kL
